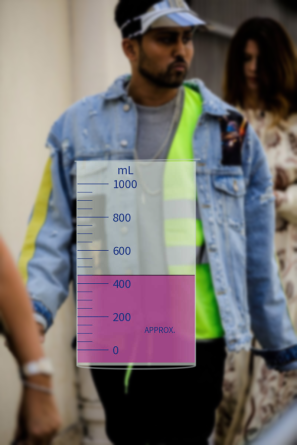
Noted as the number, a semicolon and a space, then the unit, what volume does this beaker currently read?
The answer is 450; mL
